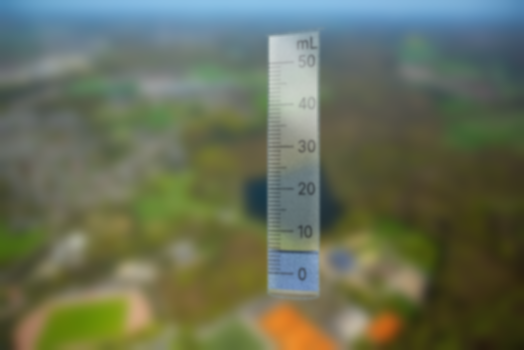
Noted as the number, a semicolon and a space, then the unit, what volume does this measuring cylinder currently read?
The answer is 5; mL
